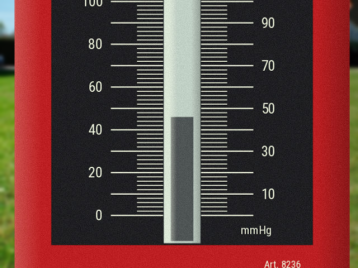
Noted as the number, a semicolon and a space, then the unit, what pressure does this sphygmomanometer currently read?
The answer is 46; mmHg
